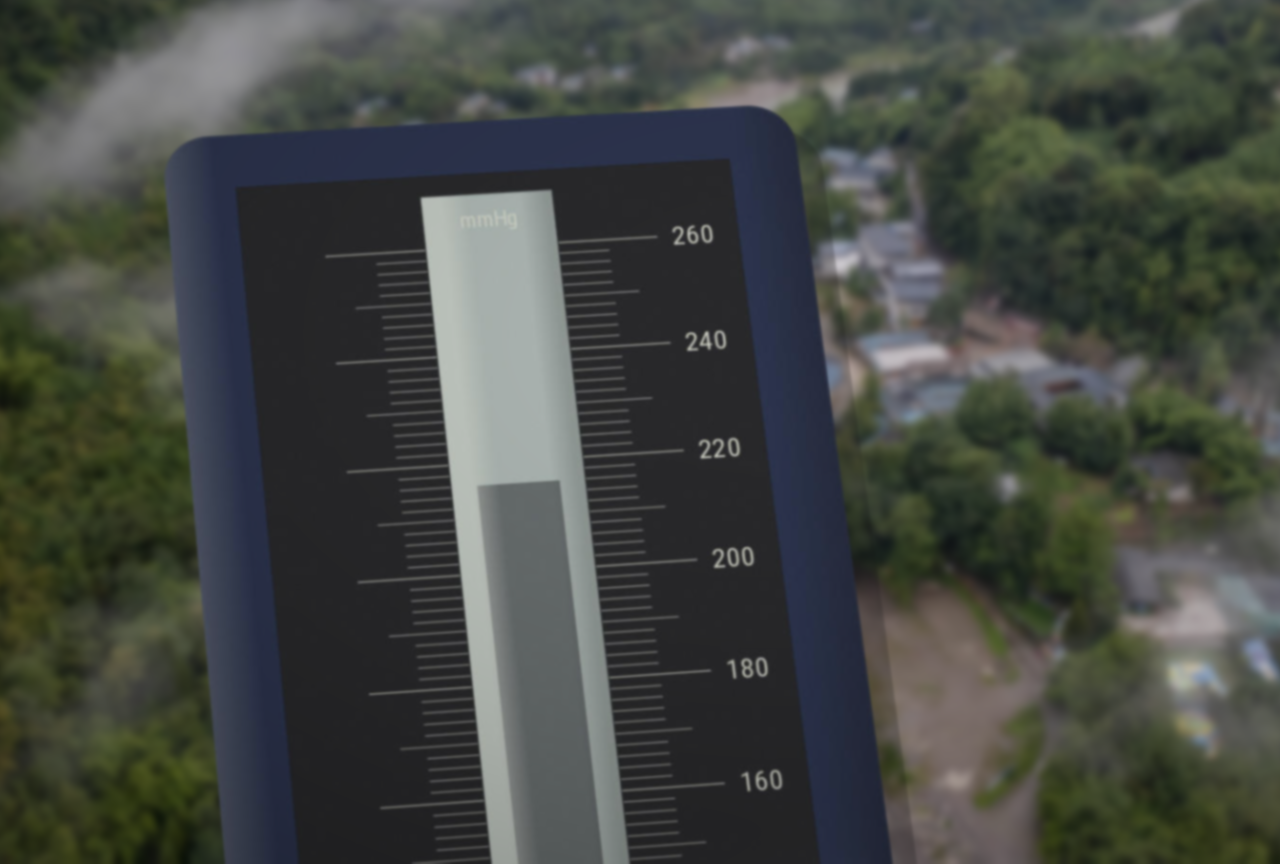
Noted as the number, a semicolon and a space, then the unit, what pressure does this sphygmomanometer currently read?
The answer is 216; mmHg
